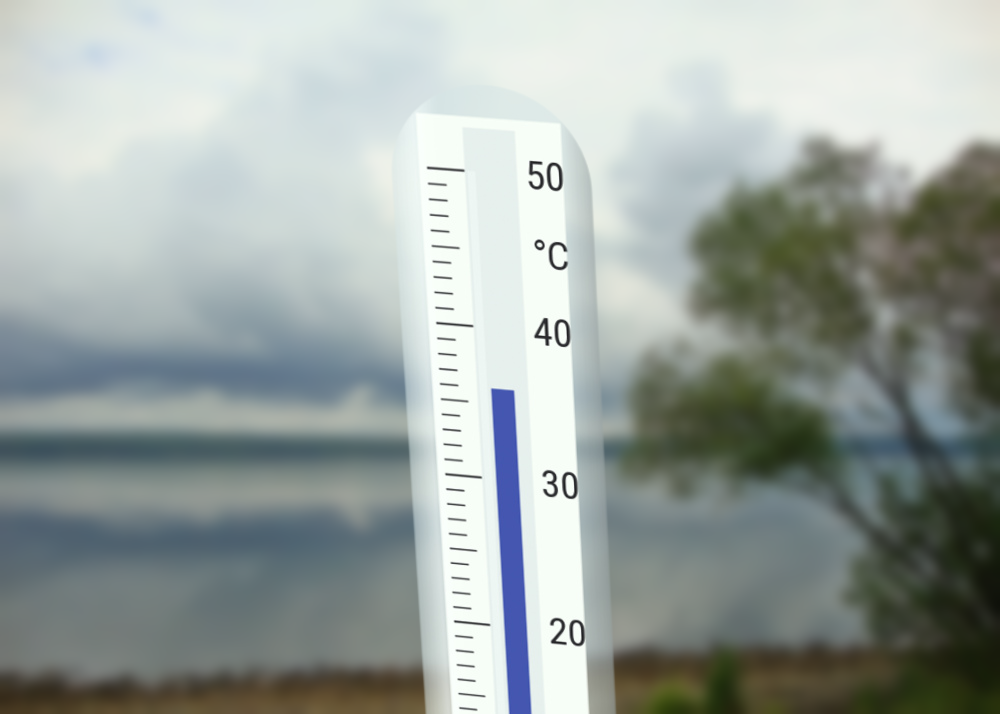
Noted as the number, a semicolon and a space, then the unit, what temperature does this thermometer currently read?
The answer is 36; °C
